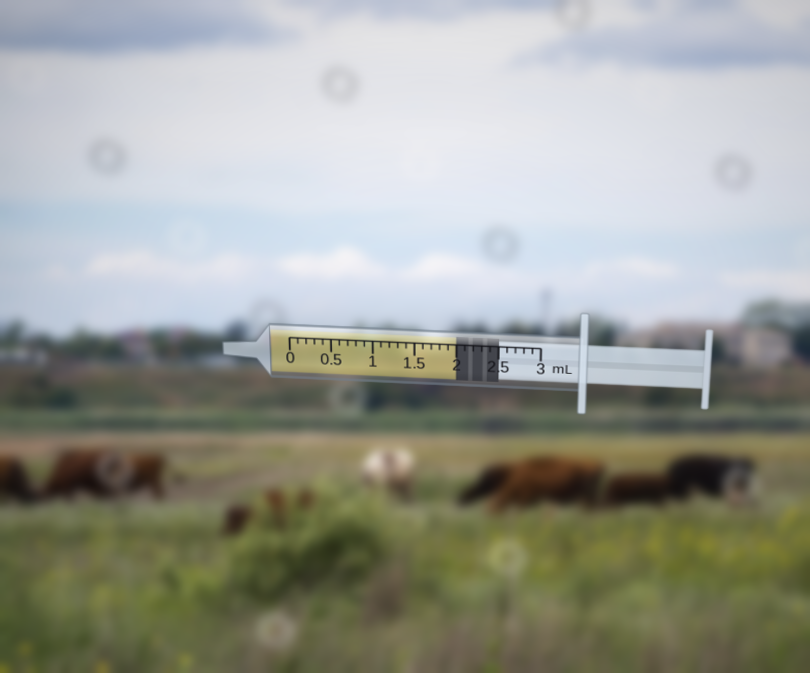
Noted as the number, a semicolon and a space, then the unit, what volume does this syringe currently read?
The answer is 2; mL
